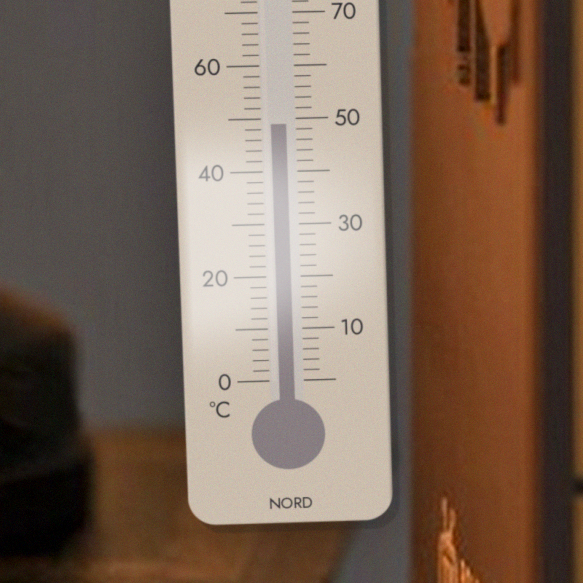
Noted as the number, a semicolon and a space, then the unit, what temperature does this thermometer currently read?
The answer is 49; °C
